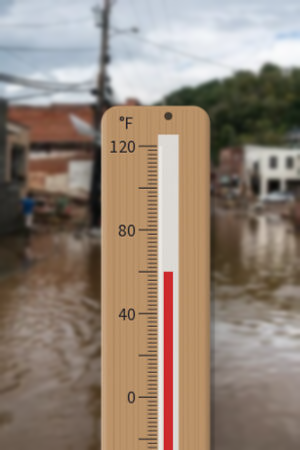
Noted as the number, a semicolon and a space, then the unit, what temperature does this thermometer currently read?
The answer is 60; °F
